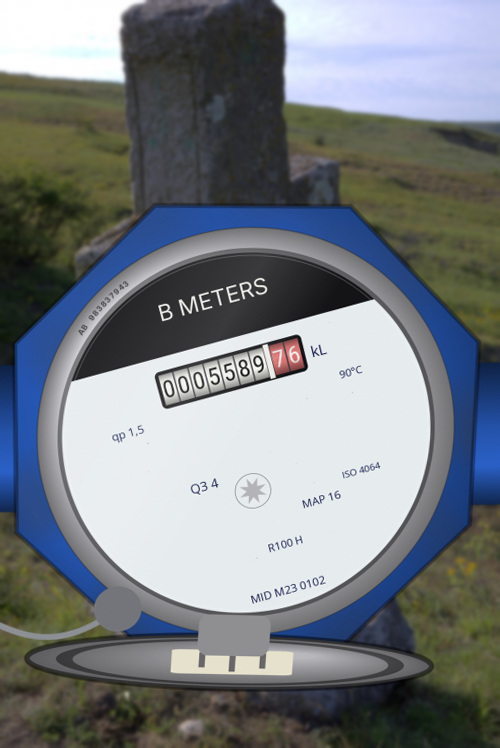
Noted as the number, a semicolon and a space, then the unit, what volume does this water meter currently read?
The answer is 5589.76; kL
